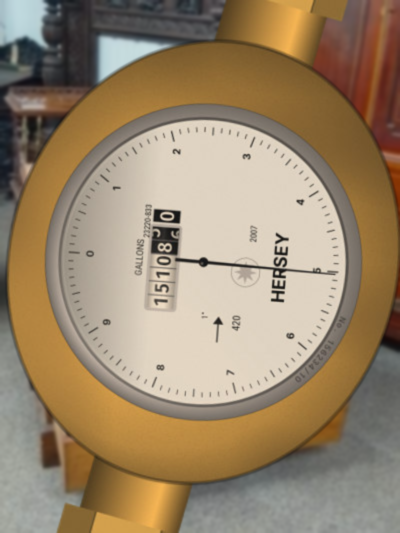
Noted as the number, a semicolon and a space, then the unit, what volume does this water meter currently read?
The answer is 1510855.0; gal
